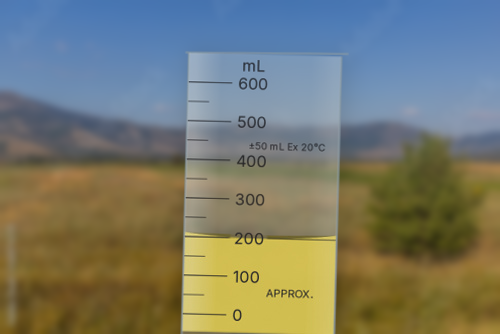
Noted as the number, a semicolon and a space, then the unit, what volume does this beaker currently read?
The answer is 200; mL
